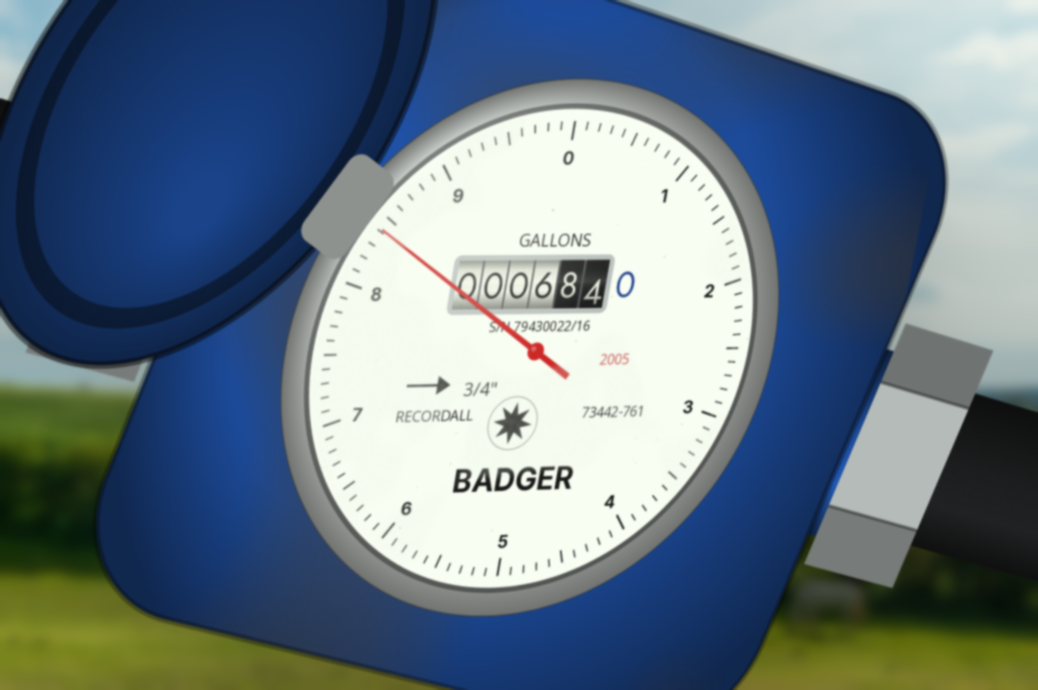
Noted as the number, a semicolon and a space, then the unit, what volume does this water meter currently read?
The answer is 6838.4; gal
